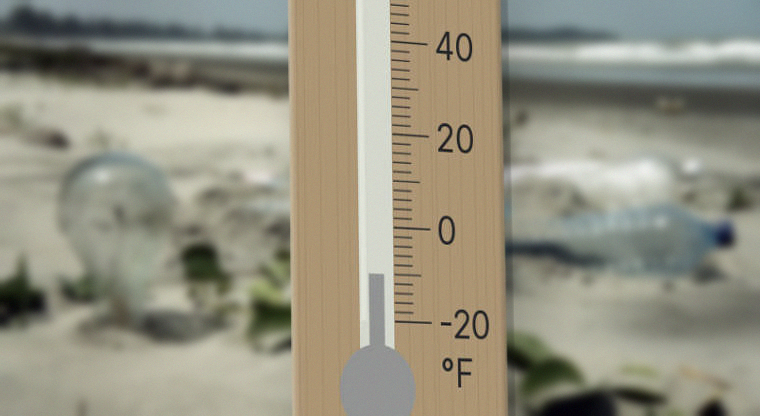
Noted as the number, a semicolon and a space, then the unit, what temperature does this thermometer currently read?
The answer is -10; °F
